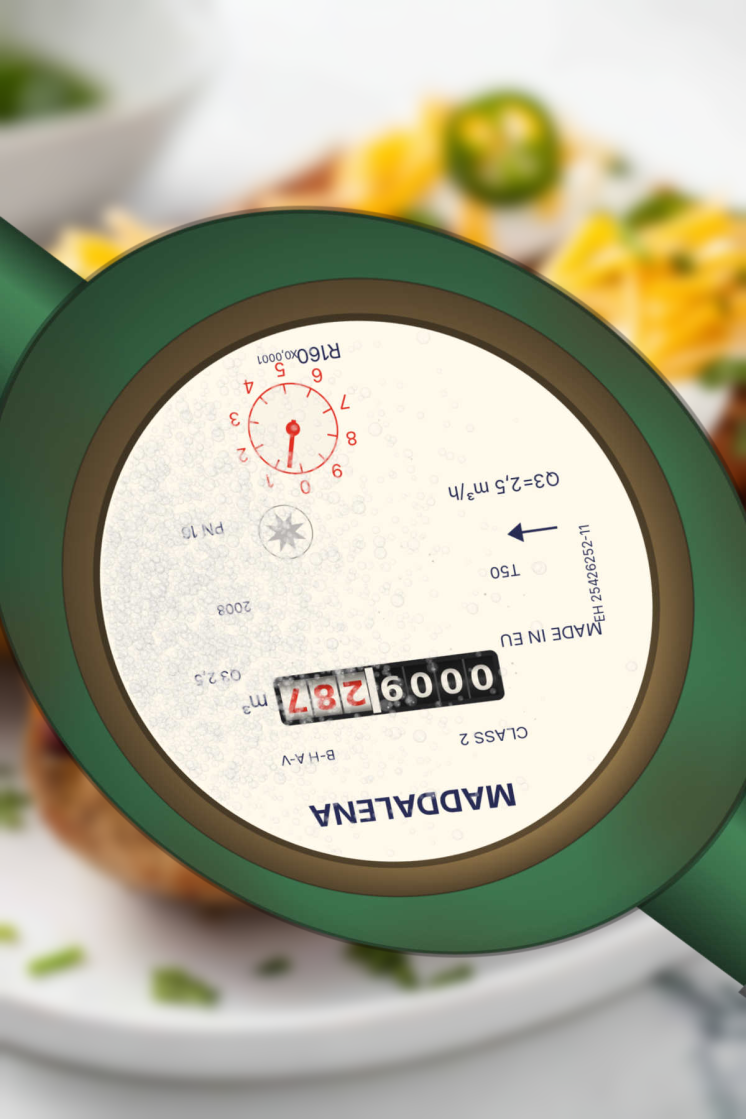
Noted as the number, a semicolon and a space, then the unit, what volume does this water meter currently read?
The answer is 9.2870; m³
